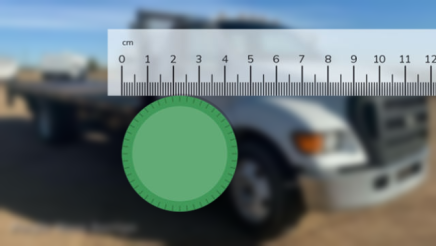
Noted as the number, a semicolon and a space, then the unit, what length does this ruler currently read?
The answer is 4.5; cm
